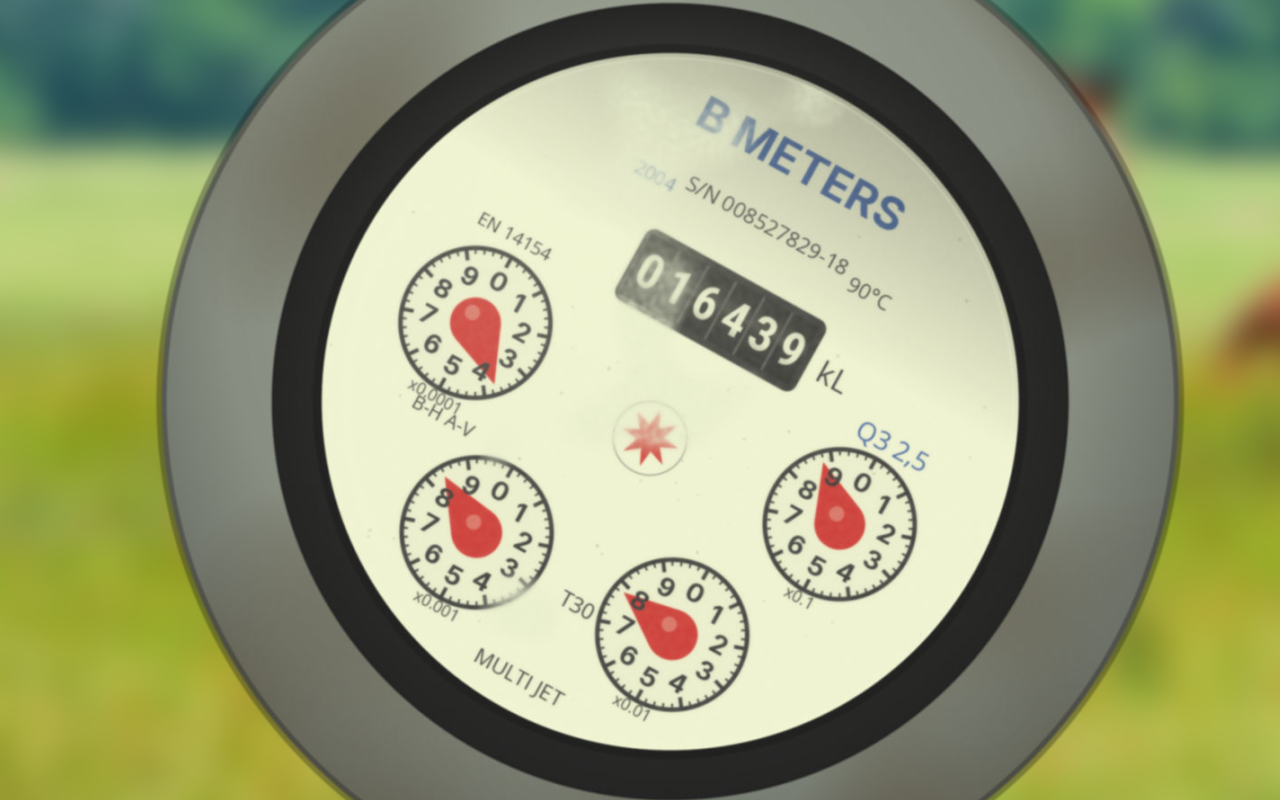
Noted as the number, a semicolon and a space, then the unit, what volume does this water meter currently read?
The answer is 16439.8783; kL
